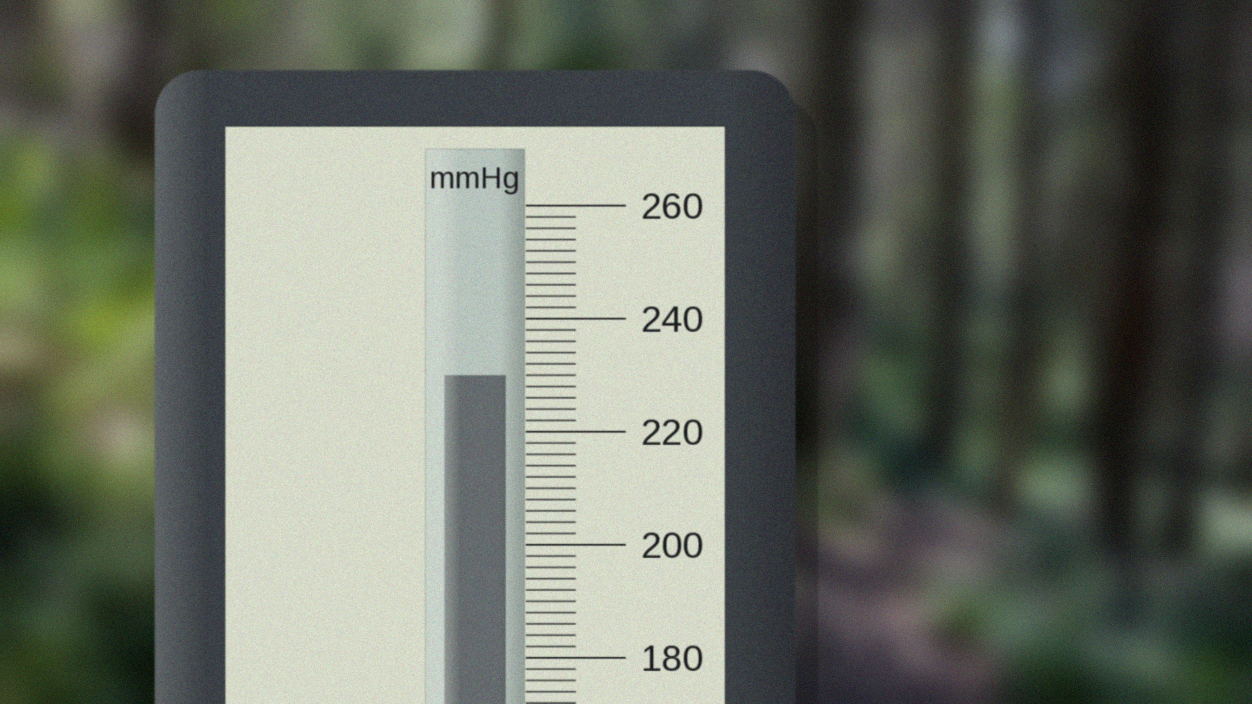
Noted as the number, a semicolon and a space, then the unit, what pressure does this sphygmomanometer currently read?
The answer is 230; mmHg
